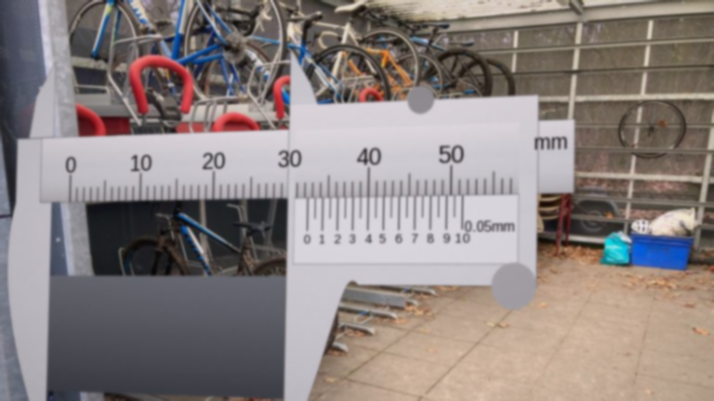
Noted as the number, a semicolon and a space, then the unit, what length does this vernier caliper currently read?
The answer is 32.4; mm
